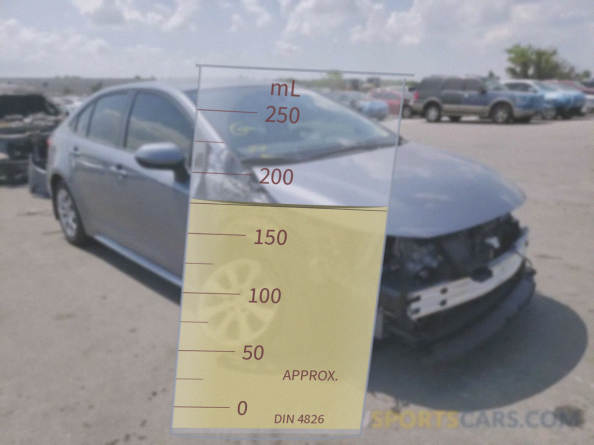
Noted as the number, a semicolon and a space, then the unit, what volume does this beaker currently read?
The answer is 175; mL
